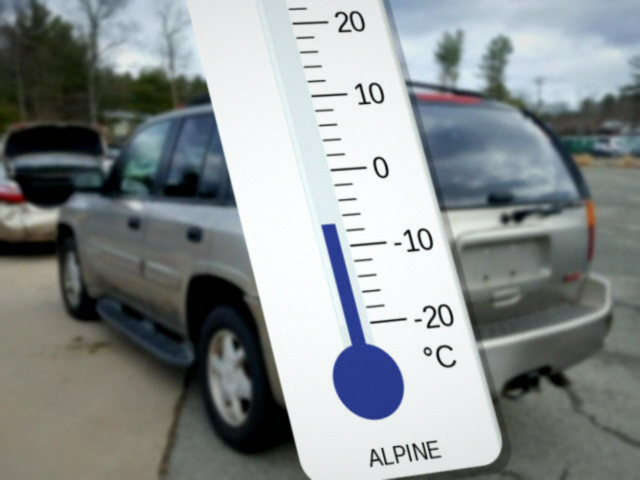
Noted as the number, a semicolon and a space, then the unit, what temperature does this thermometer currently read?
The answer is -7; °C
